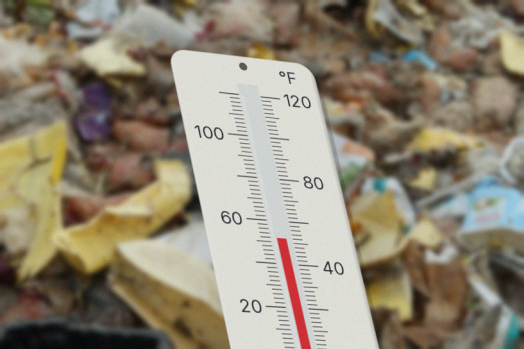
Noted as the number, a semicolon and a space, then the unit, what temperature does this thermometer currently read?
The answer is 52; °F
